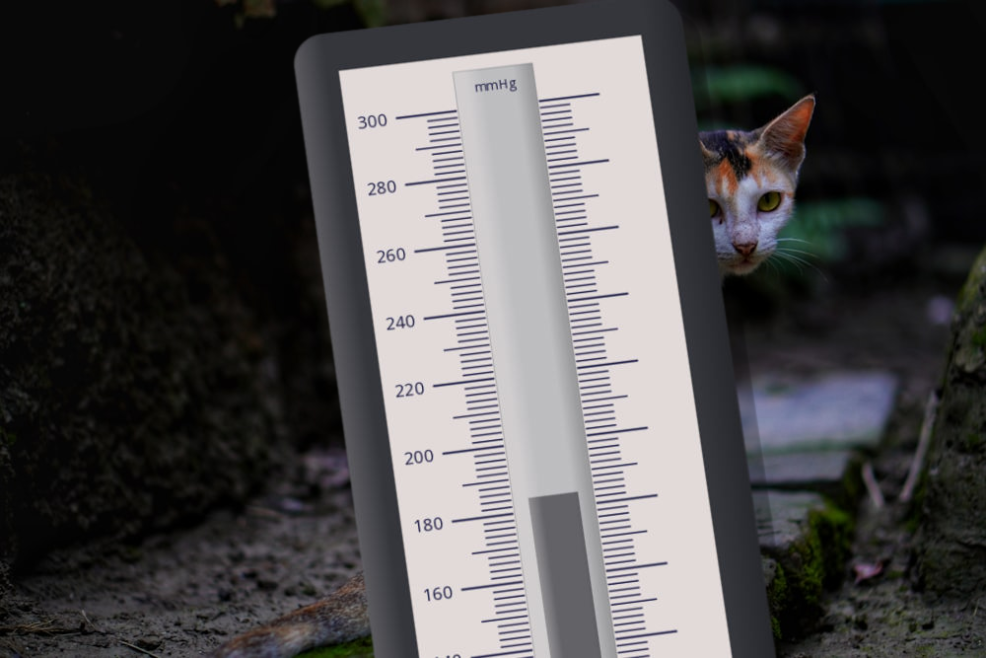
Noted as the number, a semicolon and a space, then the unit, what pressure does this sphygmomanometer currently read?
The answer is 184; mmHg
